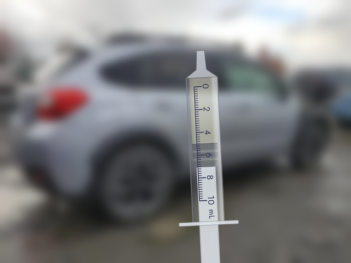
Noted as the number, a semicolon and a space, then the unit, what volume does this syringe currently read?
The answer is 5; mL
